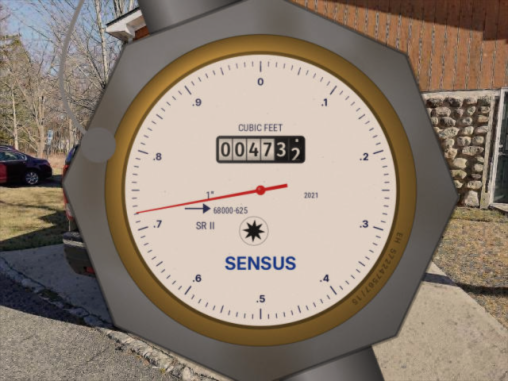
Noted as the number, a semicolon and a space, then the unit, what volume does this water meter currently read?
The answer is 4731.72; ft³
